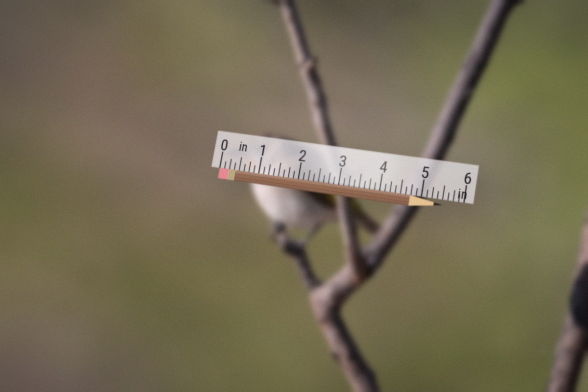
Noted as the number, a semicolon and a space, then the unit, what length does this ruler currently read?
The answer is 5.5; in
